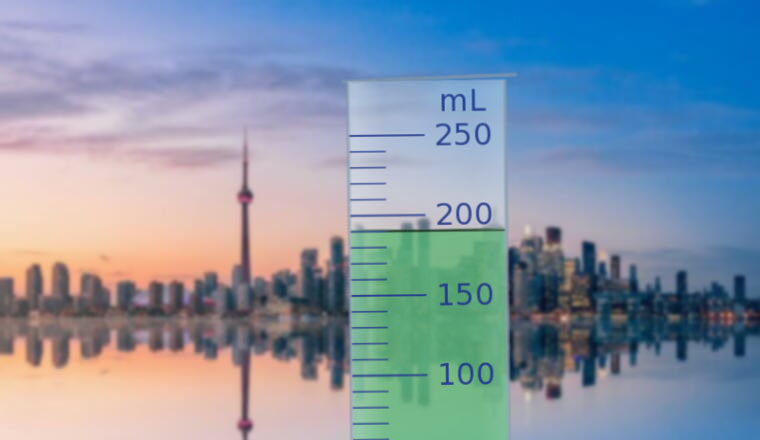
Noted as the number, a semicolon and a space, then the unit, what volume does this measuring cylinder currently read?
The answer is 190; mL
